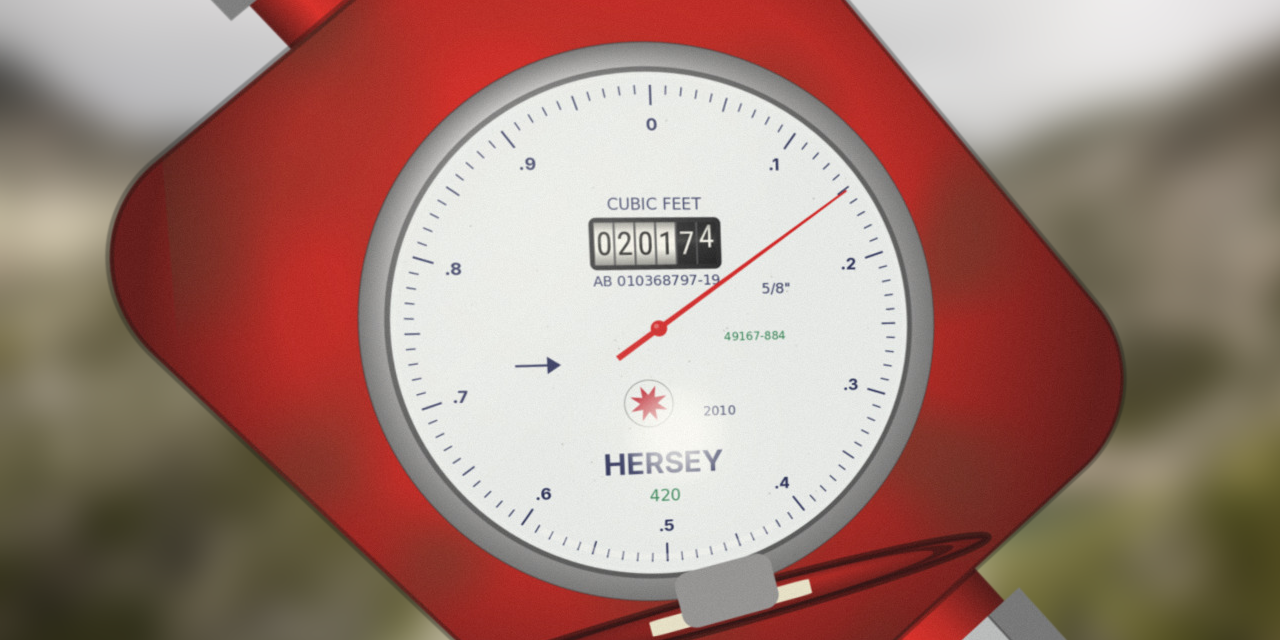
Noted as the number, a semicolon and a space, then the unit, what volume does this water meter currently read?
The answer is 20174.15; ft³
